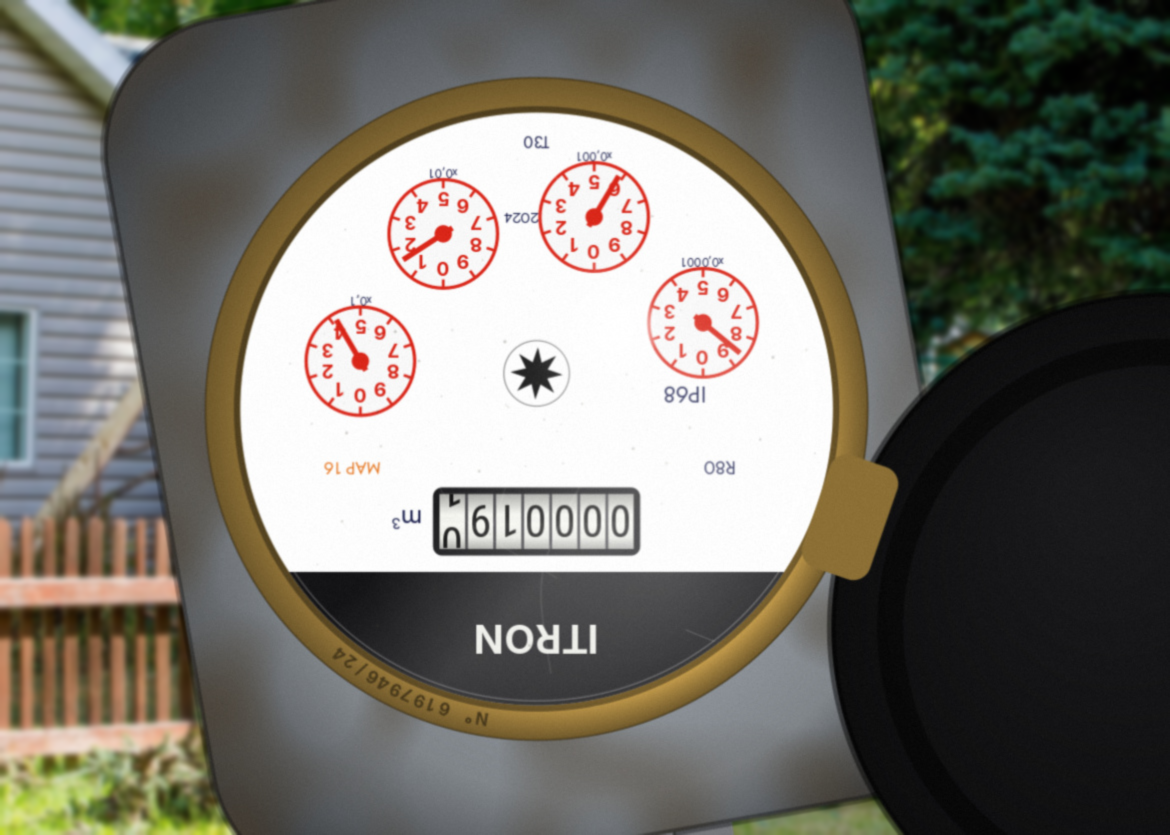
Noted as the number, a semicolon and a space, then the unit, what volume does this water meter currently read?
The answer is 190.4158; m³
